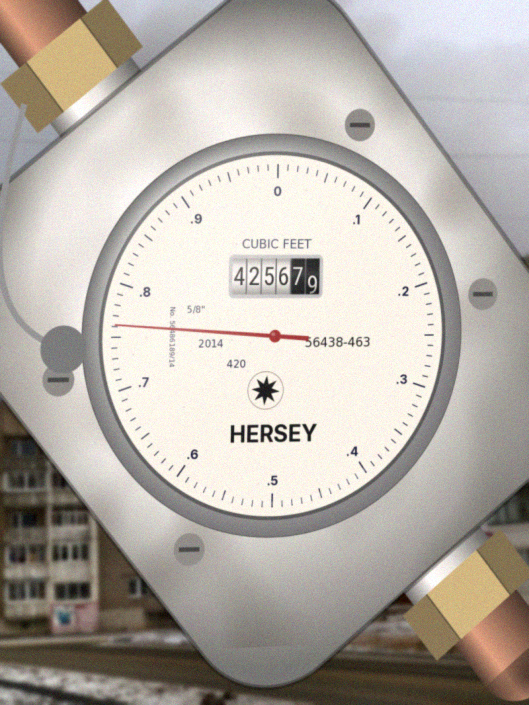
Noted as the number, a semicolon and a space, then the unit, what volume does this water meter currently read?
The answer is 425678.76; ft³
